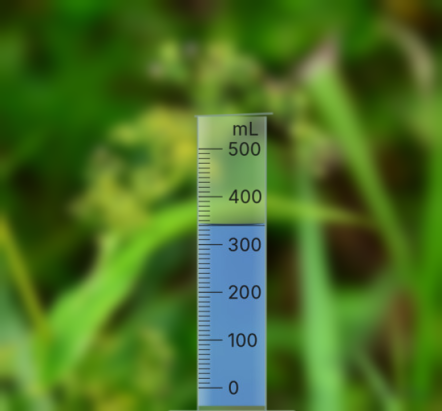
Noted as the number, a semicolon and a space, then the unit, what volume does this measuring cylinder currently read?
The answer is 340; mL
